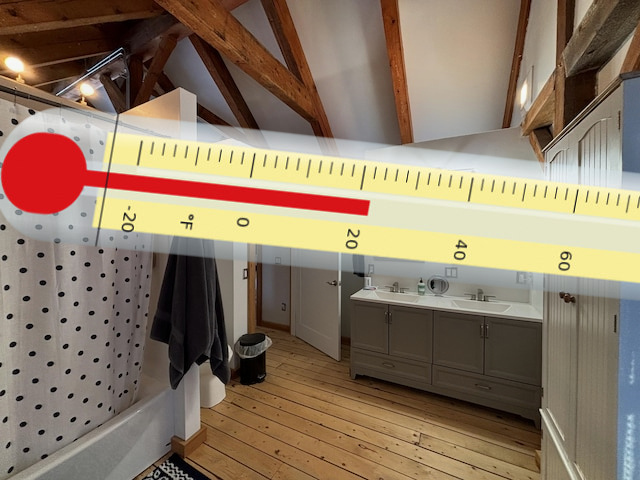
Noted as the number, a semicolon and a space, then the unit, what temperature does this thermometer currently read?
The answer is 22; °F
